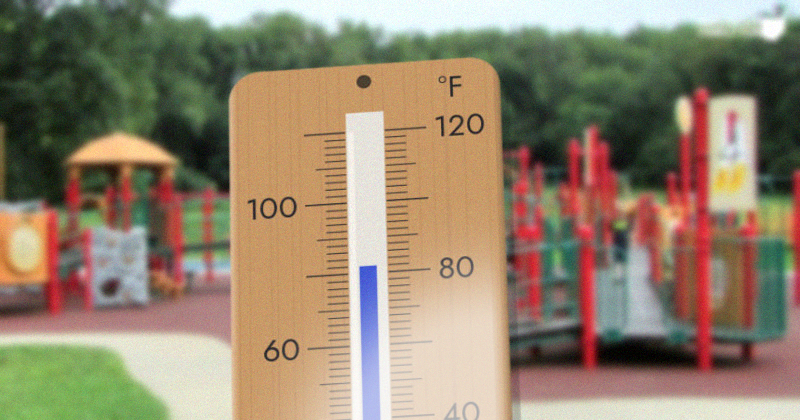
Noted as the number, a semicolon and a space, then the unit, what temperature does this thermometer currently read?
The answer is 82; °F
